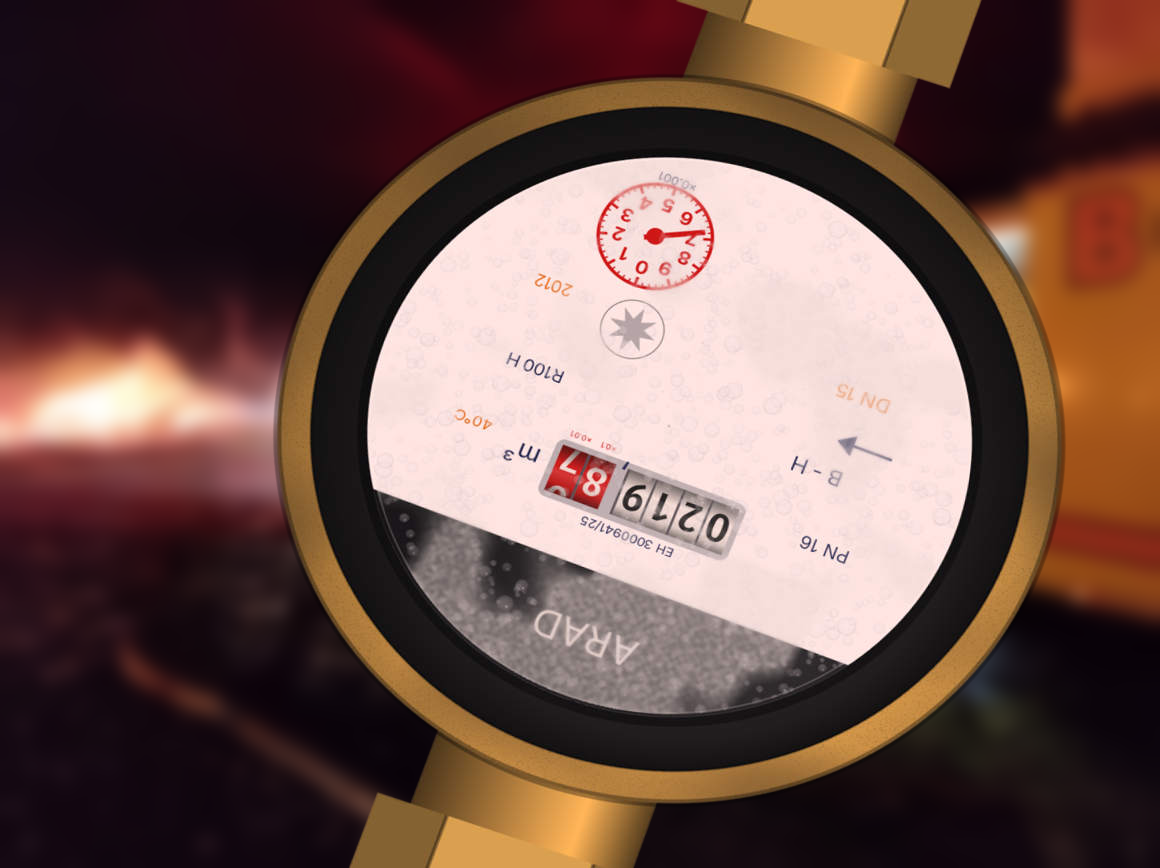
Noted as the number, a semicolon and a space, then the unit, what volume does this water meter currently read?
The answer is 219.866; m³
